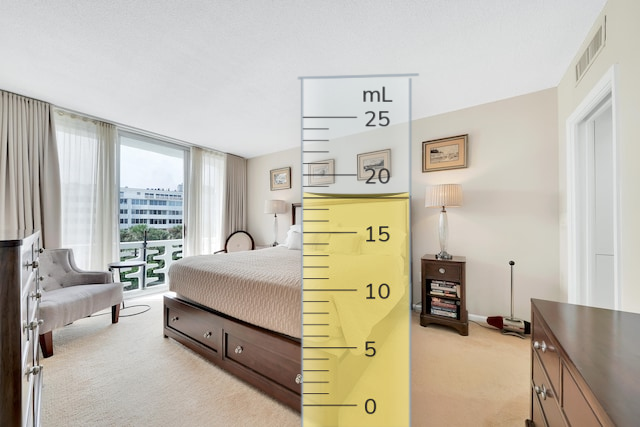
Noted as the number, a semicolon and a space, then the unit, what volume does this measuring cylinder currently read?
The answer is 18; mL
